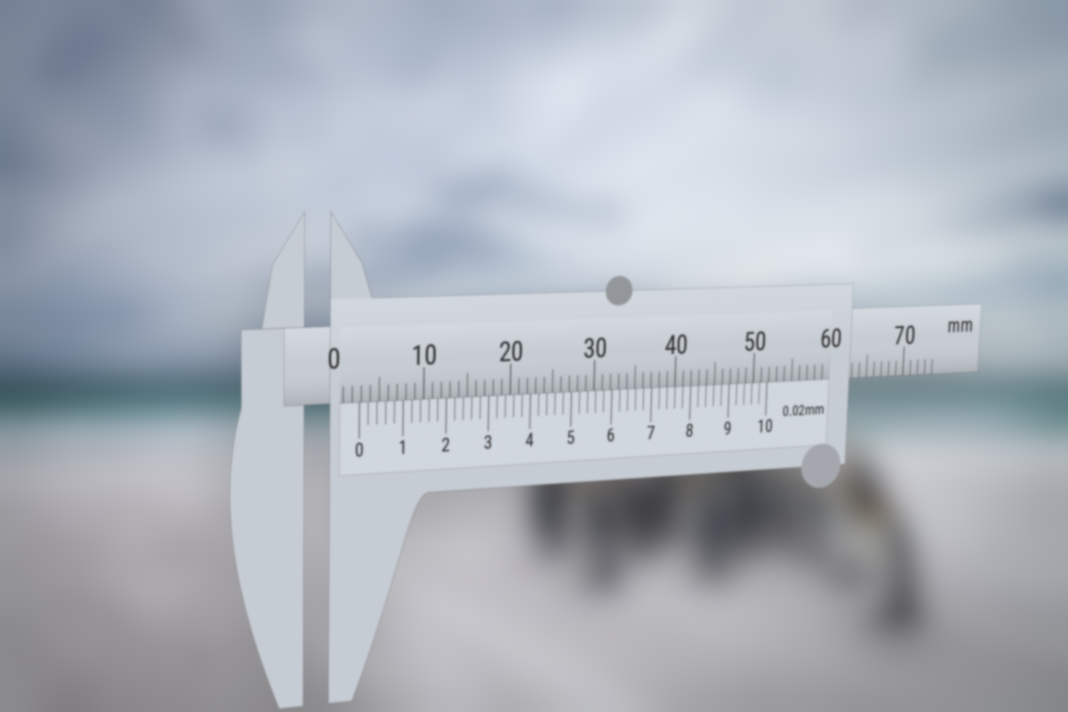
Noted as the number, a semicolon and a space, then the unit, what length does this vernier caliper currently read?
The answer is 2.8; mm
